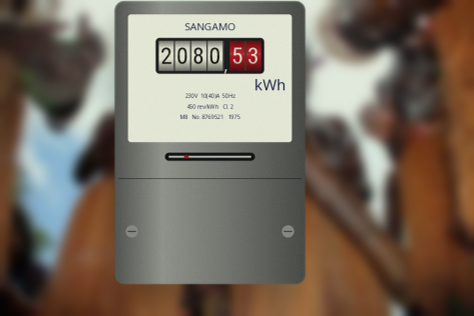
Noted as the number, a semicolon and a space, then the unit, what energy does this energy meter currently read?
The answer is 2080.53; kWh
